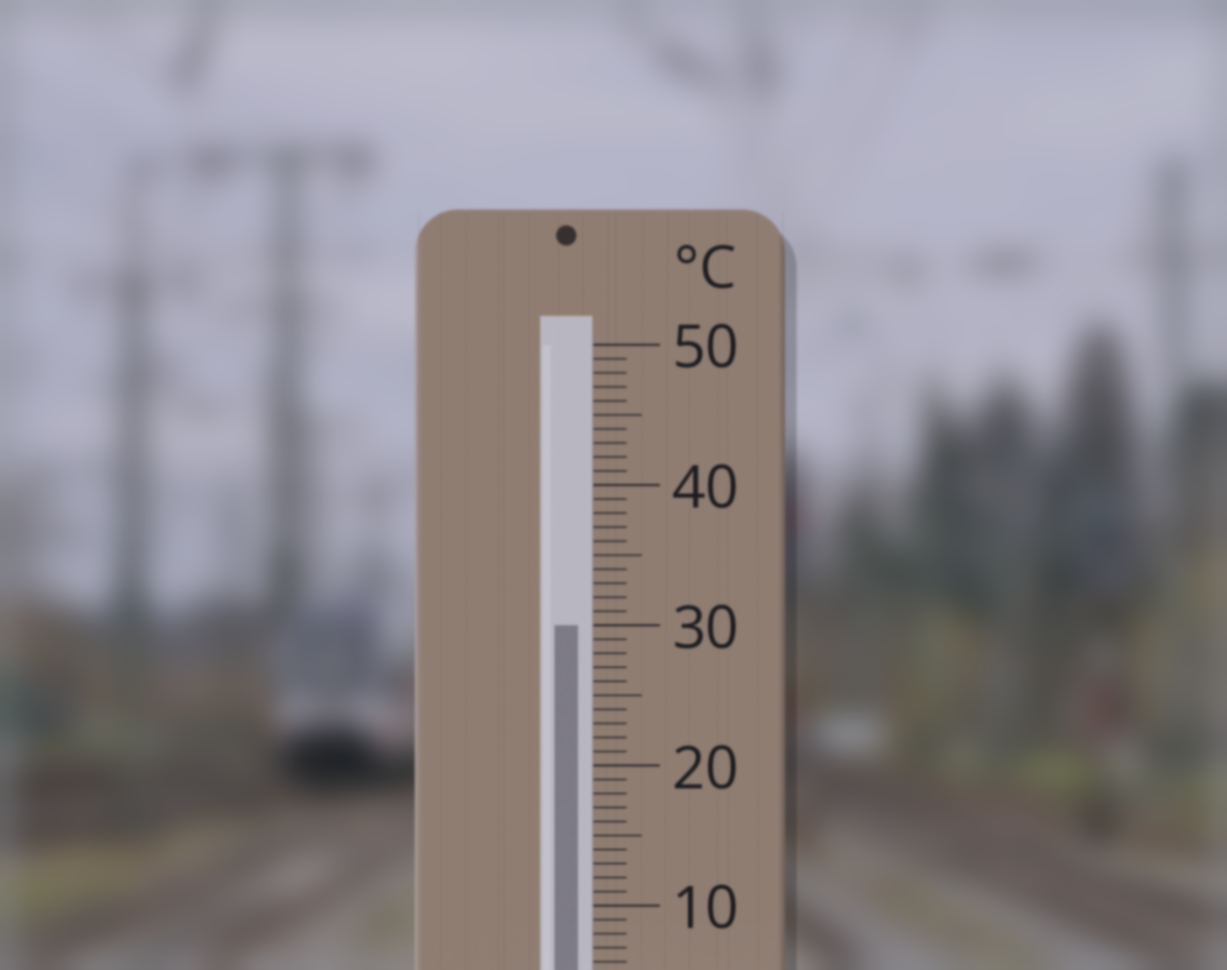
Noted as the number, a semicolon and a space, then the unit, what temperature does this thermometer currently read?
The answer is 30; °C
